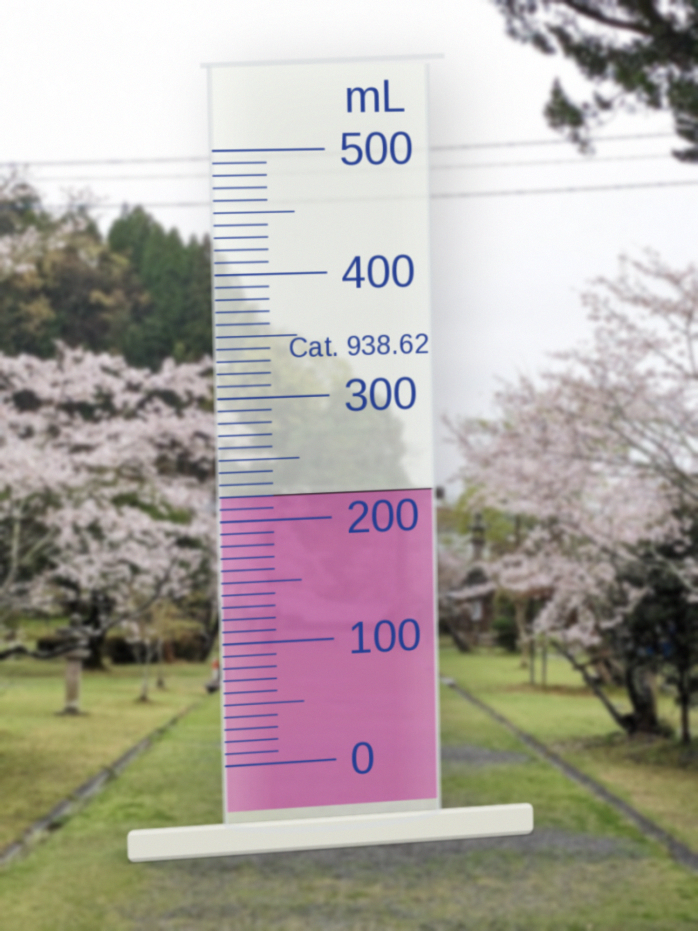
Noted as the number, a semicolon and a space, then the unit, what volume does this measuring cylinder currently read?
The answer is 220; mL
